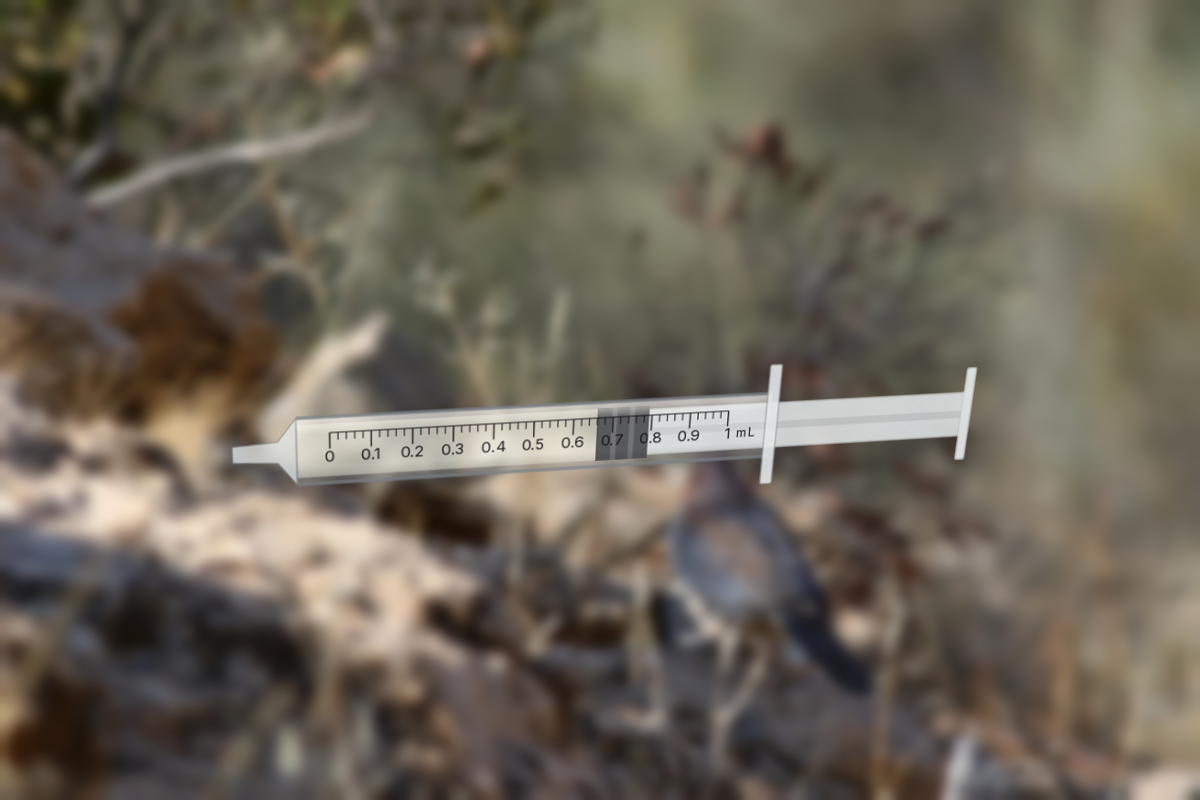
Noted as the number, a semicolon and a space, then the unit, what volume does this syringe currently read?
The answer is 0.66; mL
